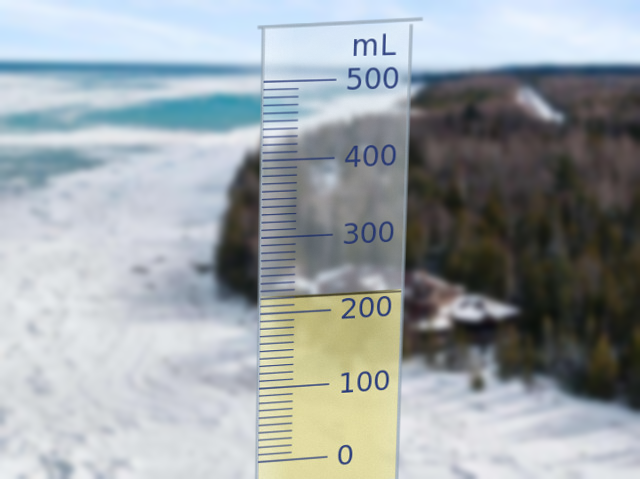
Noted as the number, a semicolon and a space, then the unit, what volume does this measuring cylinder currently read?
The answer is 220; mL
